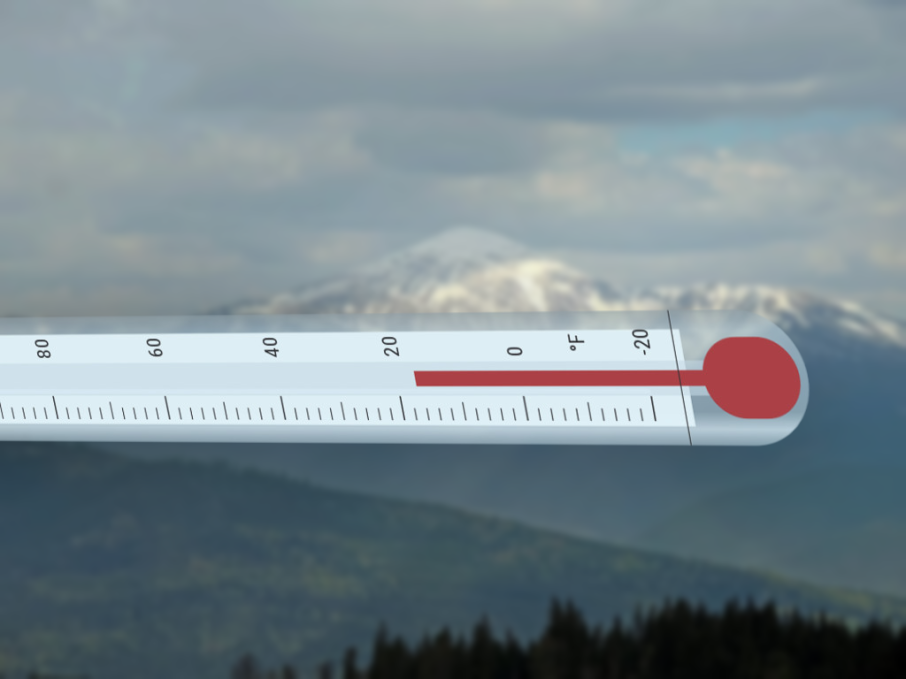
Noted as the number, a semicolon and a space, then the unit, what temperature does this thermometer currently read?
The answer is 17; °F
